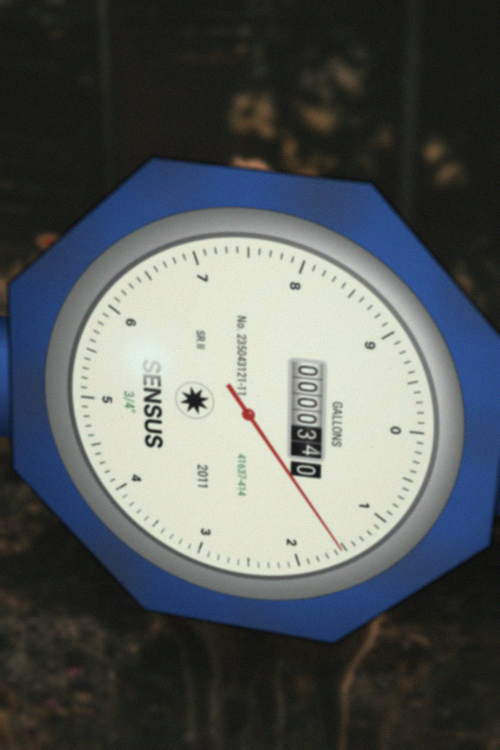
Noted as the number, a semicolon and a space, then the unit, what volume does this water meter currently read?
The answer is 341.5; gal
